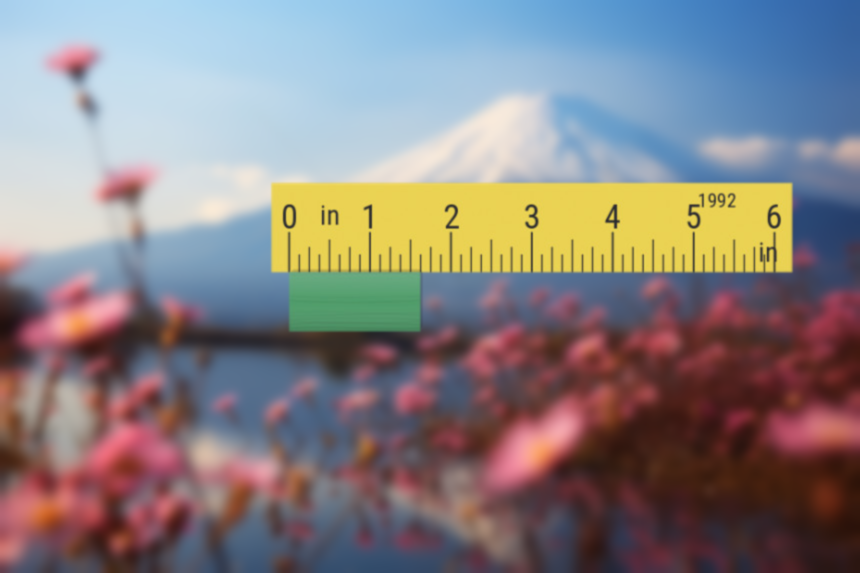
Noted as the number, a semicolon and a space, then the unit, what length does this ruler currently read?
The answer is 1.625; in
